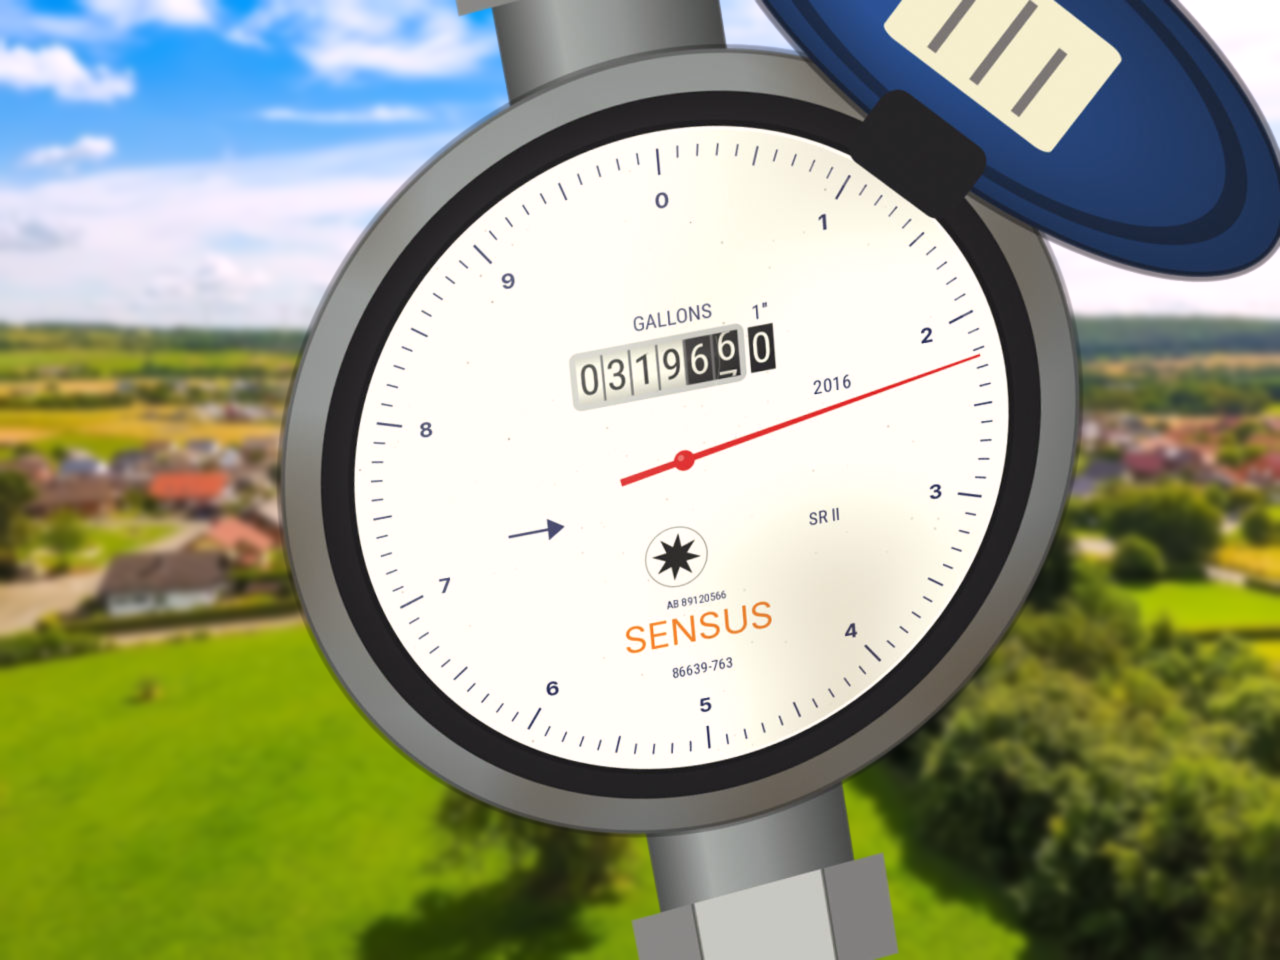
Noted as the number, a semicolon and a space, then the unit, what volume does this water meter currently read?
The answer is 319662.2; gal
